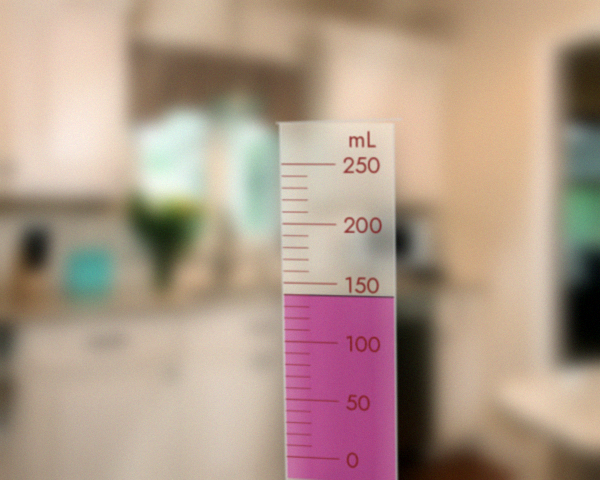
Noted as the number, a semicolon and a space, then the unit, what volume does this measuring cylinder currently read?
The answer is 140; mL
